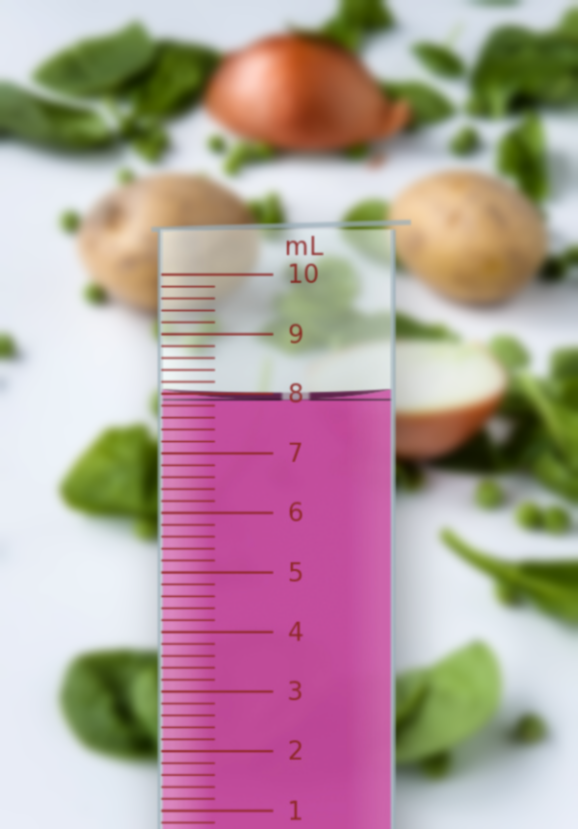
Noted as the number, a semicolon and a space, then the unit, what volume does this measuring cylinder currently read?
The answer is 7.9; mL
